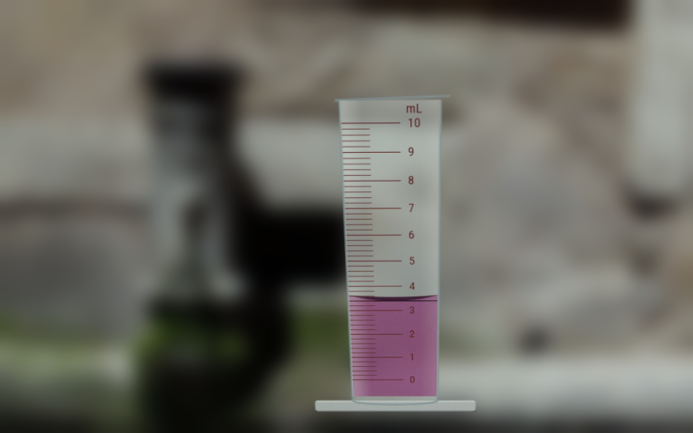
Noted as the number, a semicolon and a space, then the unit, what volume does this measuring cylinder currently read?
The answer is 3.4; mL
